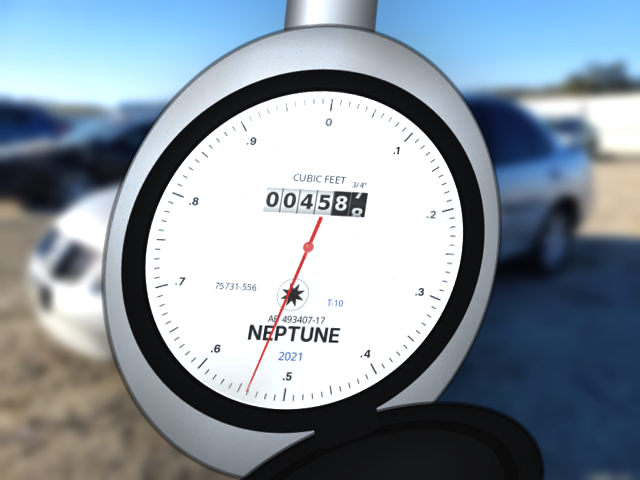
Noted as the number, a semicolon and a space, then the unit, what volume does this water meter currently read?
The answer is 4587.54; ft³
